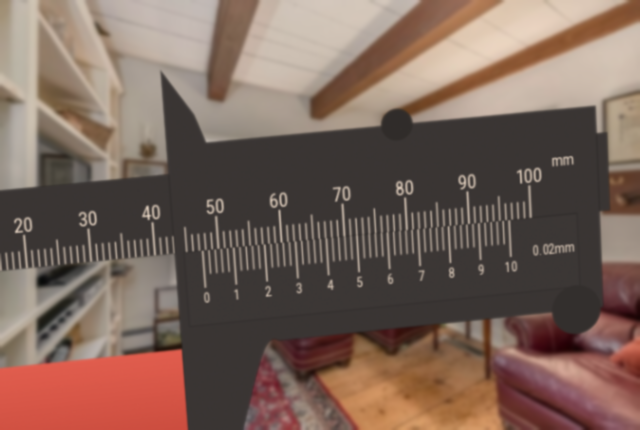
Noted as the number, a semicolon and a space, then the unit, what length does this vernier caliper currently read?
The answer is 47.5; mm
